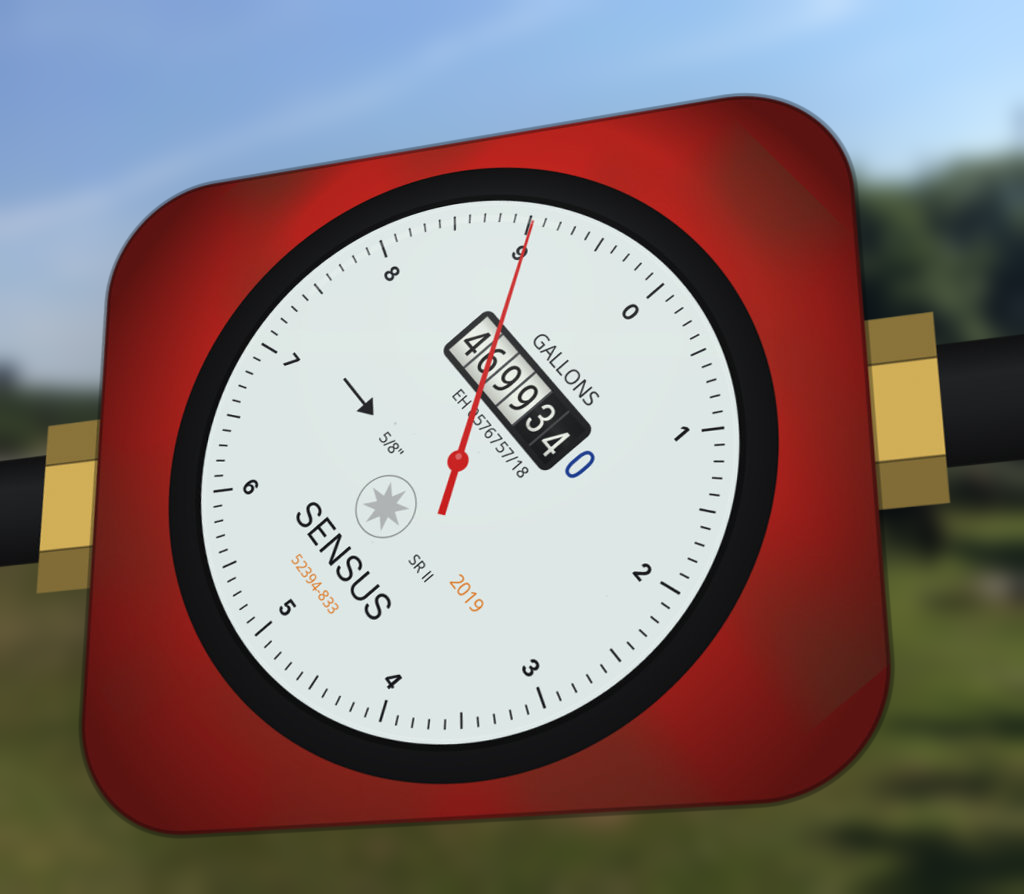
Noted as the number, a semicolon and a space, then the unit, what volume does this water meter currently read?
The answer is 4699339.0; gal
